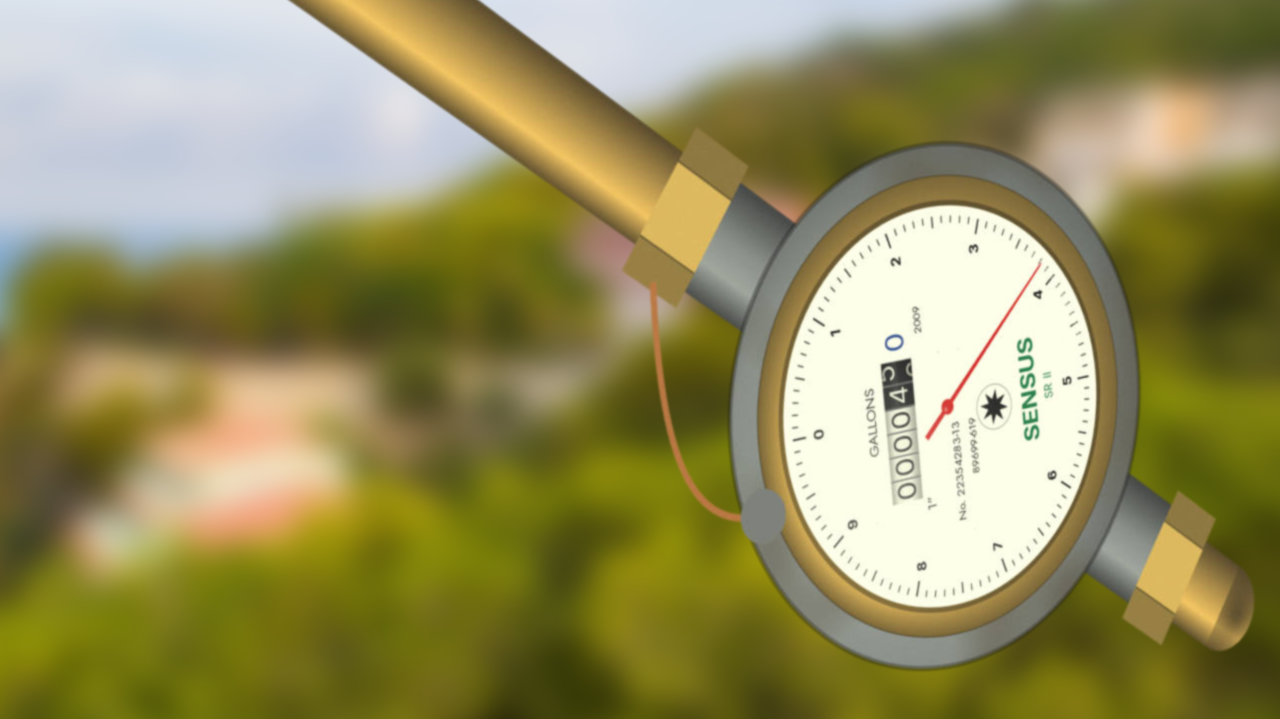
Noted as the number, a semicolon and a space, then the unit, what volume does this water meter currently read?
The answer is 453.8; gal
